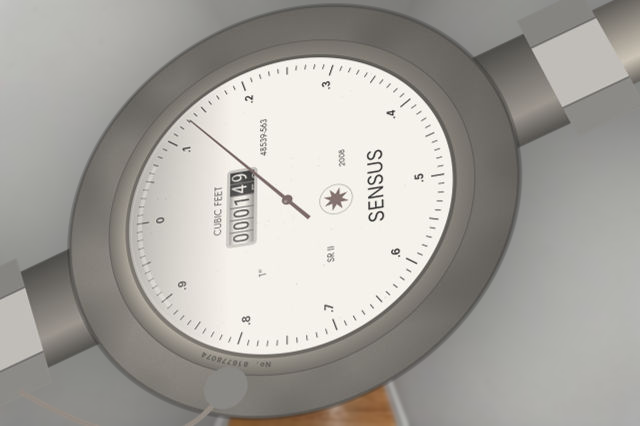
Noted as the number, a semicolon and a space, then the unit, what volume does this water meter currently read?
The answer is 149.13; ft³
